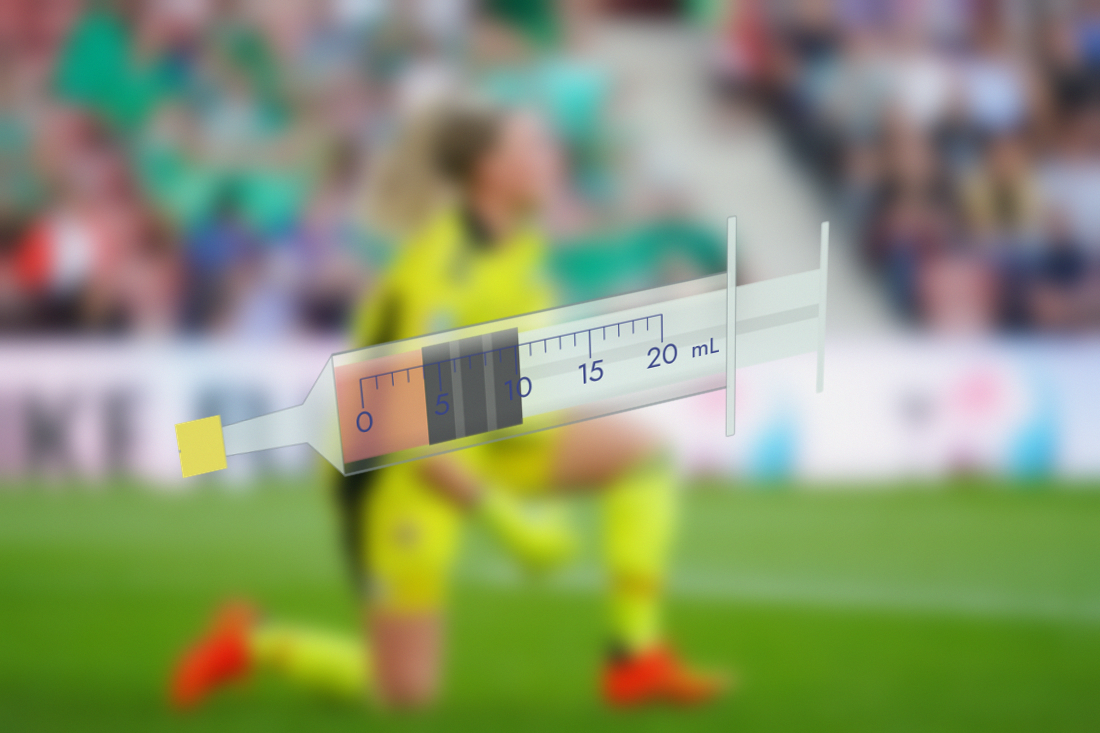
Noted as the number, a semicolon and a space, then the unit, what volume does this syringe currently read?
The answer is 4; mL
